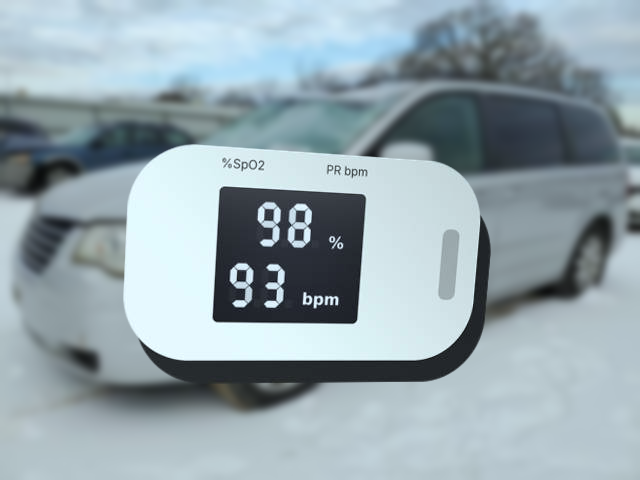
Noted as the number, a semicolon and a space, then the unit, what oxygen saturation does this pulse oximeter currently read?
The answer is 98; %
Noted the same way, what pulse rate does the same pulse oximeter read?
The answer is 93; bpm
